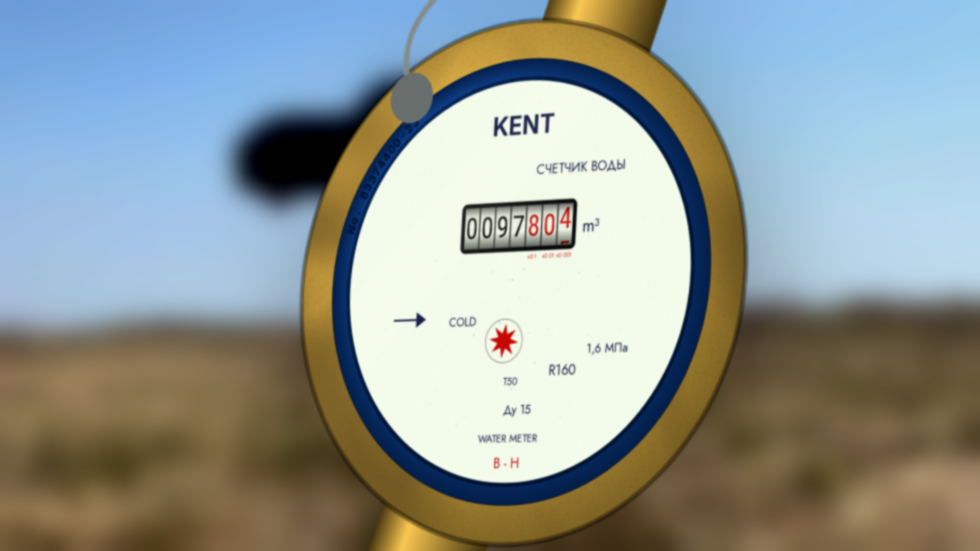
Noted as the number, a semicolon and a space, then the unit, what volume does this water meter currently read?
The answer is 97.804; m³
